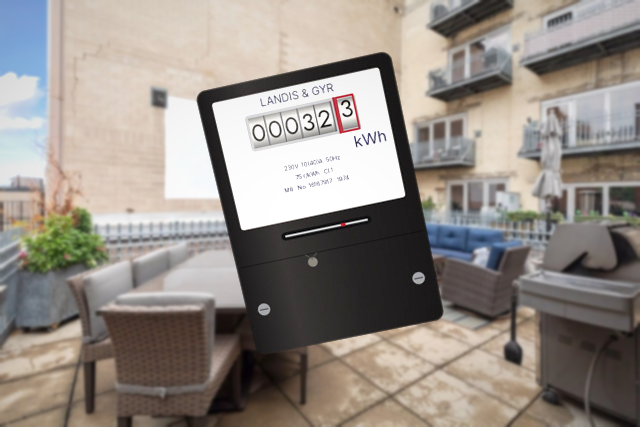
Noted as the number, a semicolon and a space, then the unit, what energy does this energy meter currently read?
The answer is 32.3; kWh
